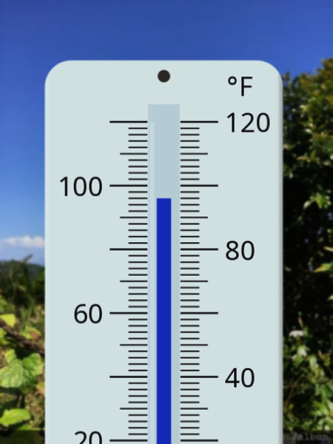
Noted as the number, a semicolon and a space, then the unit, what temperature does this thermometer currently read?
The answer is 96; °F
